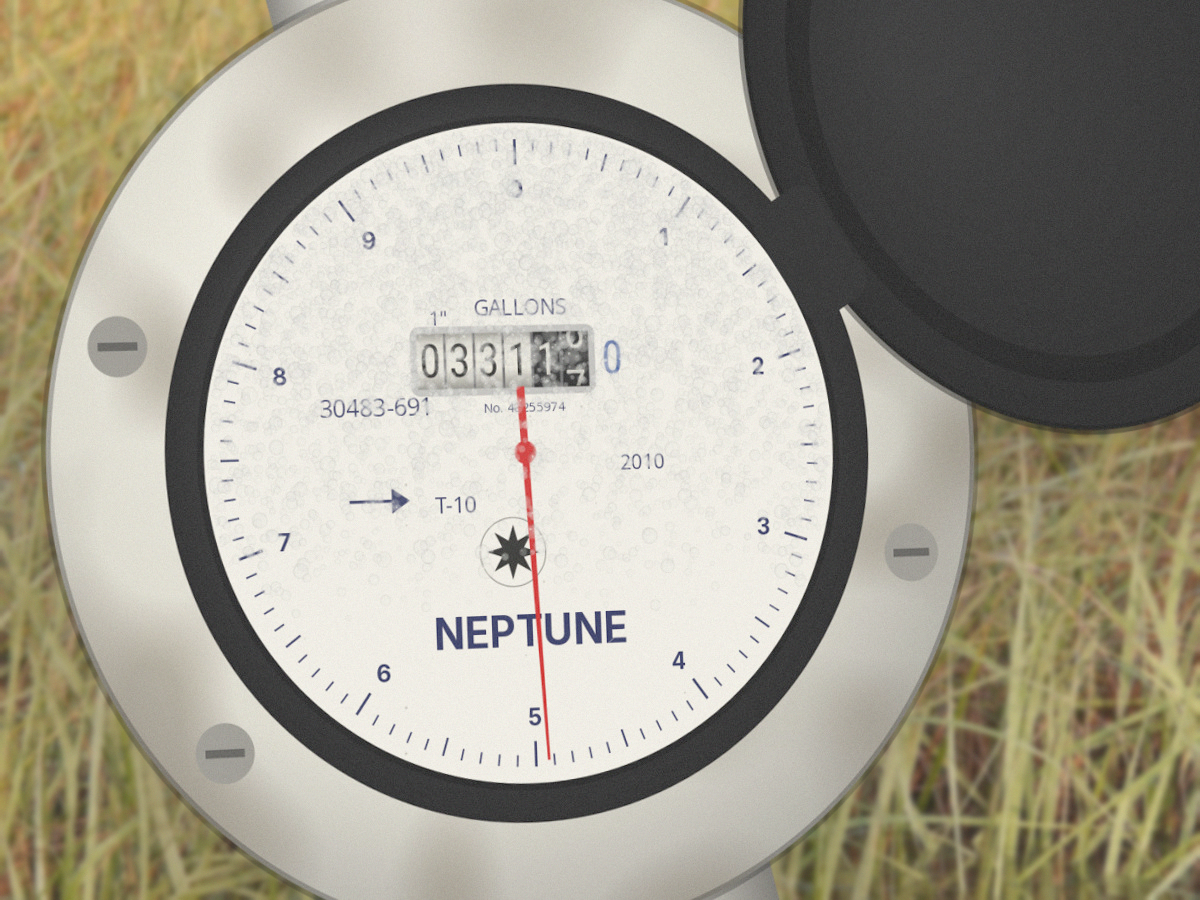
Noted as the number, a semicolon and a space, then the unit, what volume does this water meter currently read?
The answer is 331164.9; gal
